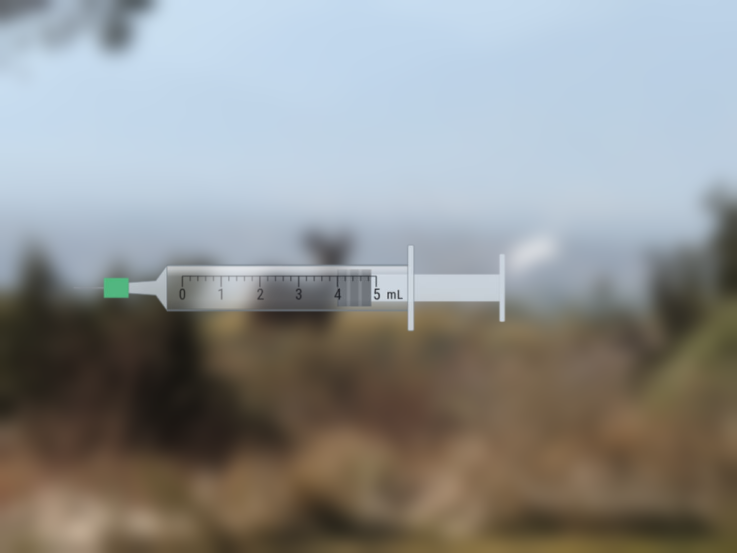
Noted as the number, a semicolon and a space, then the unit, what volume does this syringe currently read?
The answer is 4; mL
